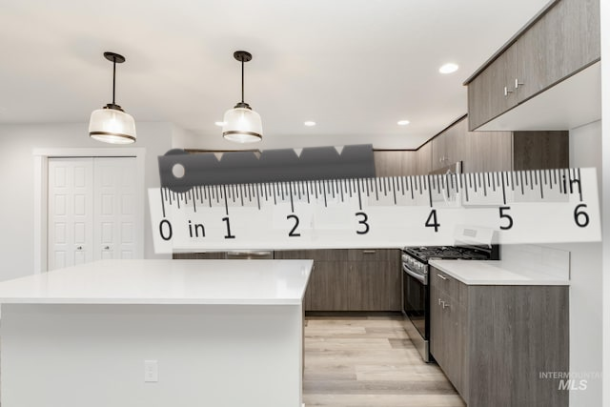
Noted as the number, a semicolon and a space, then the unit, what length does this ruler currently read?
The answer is 3.25; in
